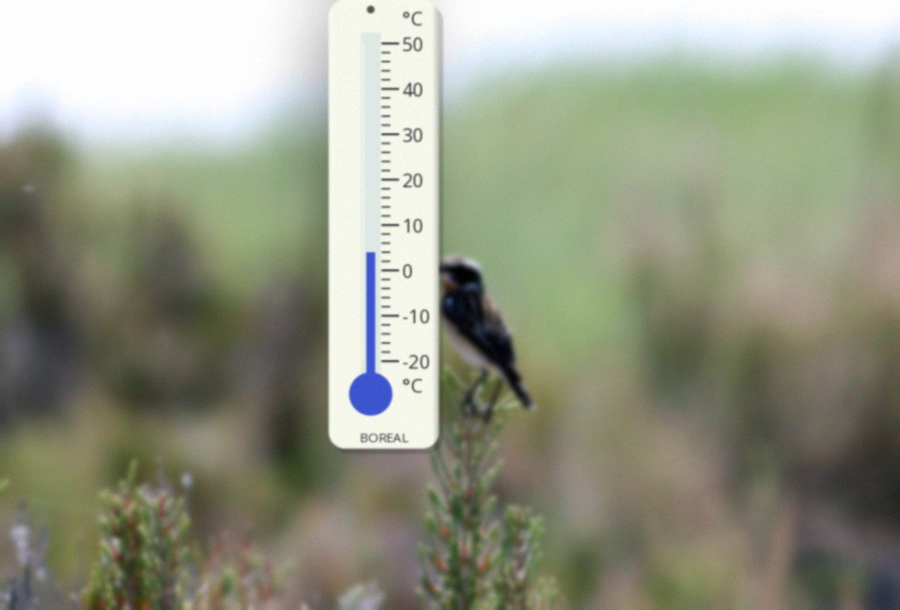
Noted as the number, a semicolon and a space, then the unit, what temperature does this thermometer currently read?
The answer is 4; °C
